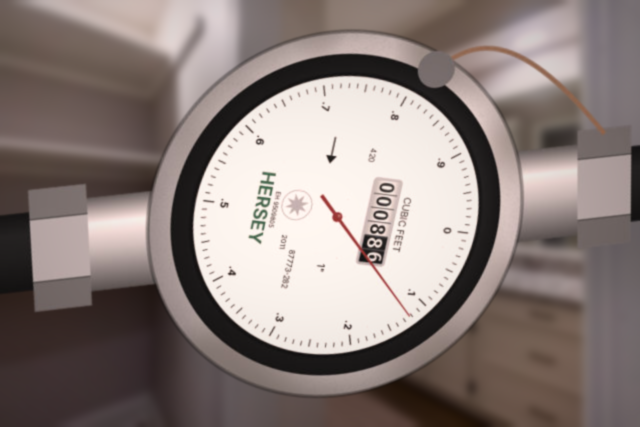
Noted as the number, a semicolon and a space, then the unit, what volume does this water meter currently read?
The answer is 886.12; ft³
